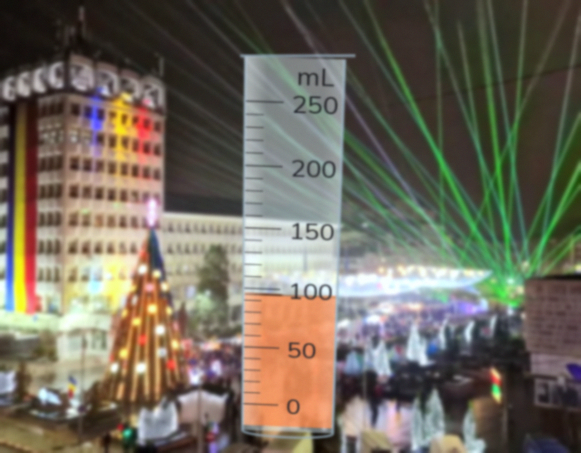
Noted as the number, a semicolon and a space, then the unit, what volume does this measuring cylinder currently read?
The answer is 95; mL
